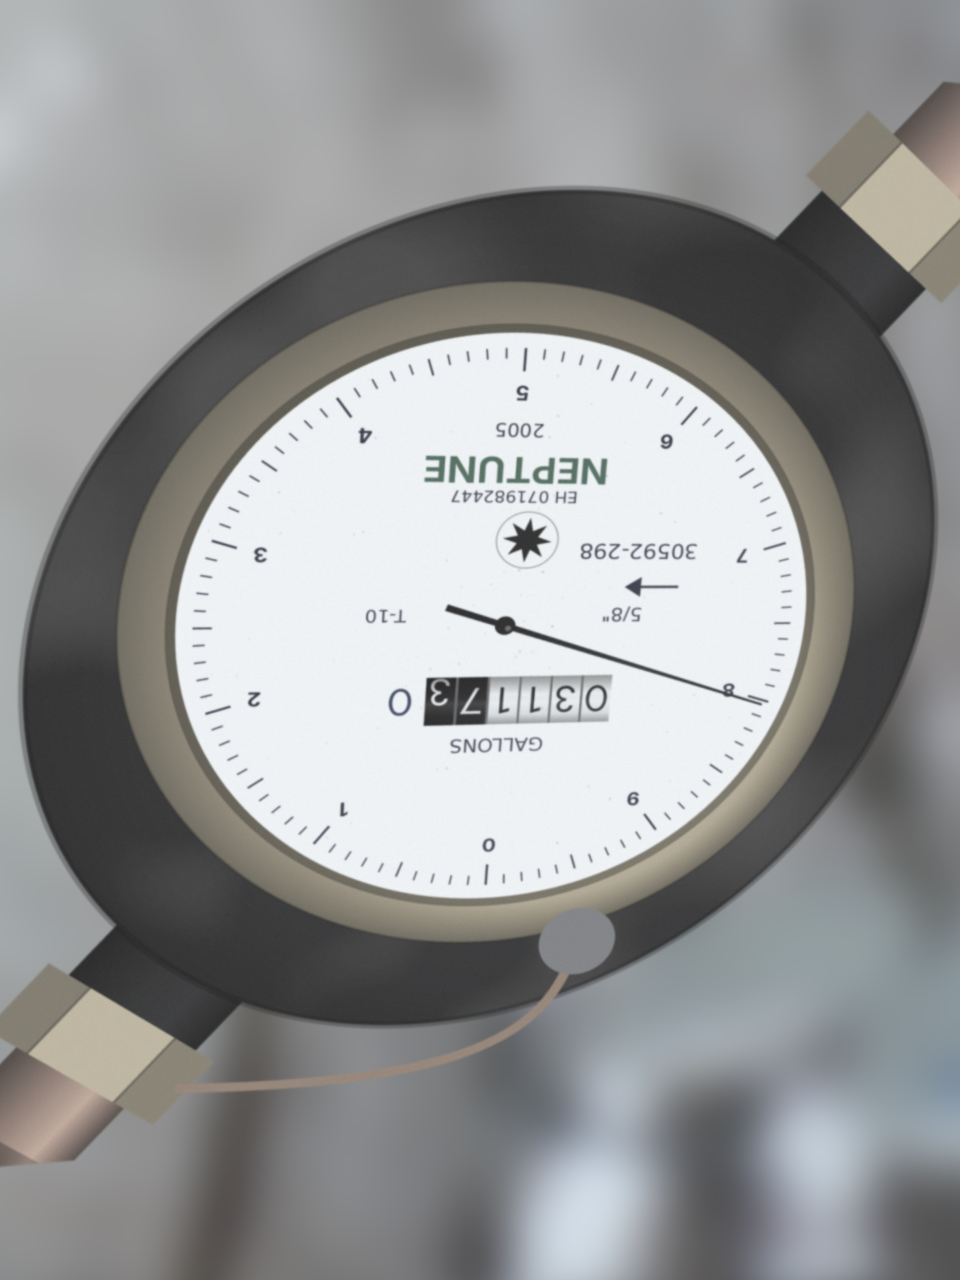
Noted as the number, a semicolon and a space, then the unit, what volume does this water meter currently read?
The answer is 311728.0; gal
